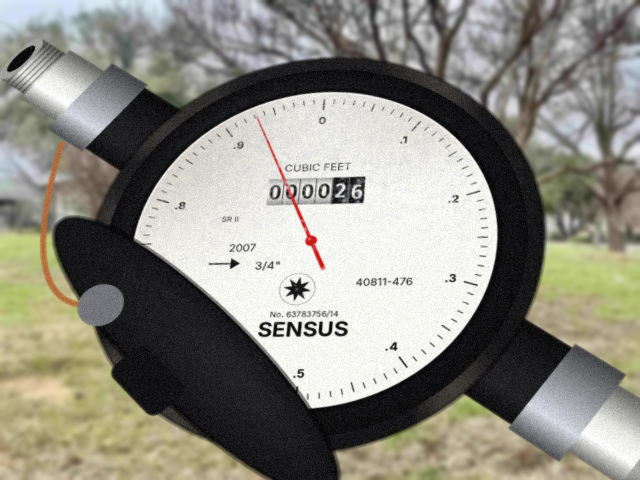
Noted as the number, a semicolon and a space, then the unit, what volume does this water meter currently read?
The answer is 25.93; ft³
